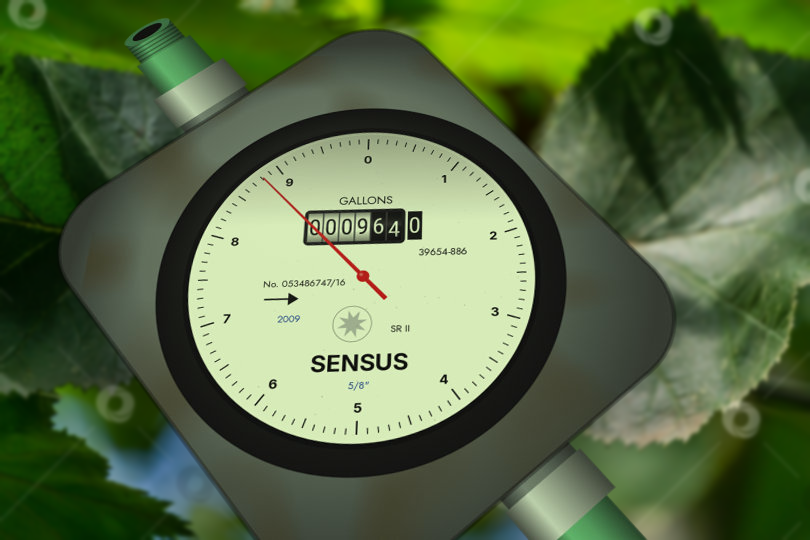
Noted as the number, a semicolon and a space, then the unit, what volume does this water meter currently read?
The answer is 9638.8; gal
